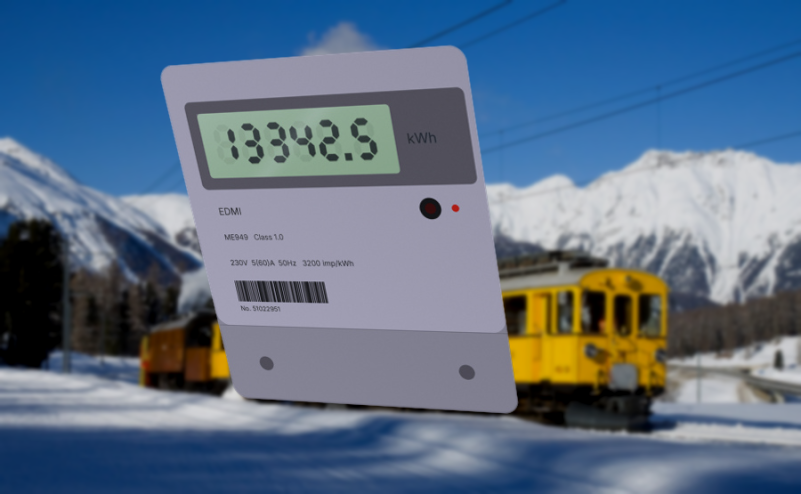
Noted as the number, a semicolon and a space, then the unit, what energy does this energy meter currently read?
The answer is 13342.5; kWh
